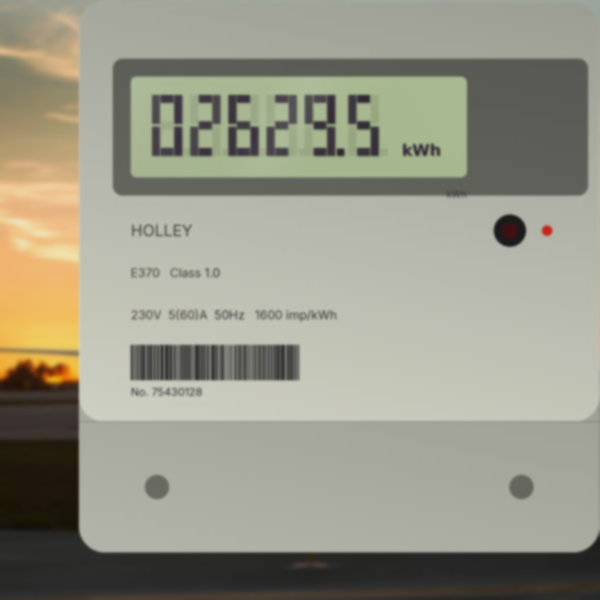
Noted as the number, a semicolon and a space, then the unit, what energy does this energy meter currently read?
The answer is 2629.5; kWh
